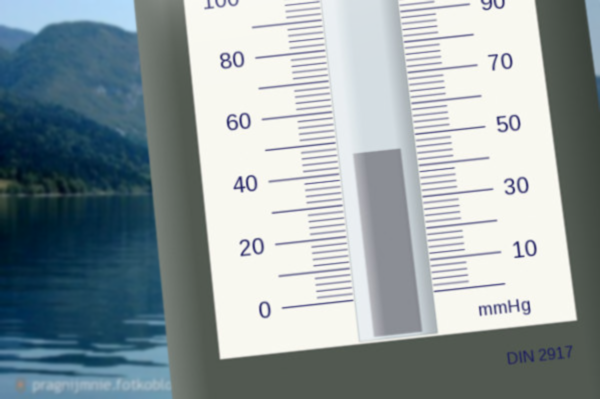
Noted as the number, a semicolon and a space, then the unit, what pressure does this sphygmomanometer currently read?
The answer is 46; mmHg
